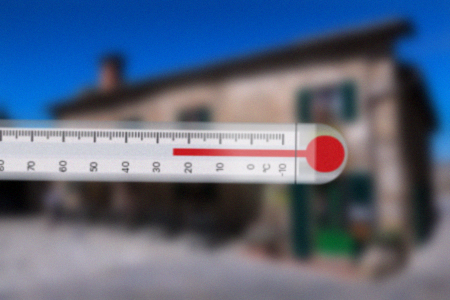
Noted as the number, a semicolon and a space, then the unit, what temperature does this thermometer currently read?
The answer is 25; °C
